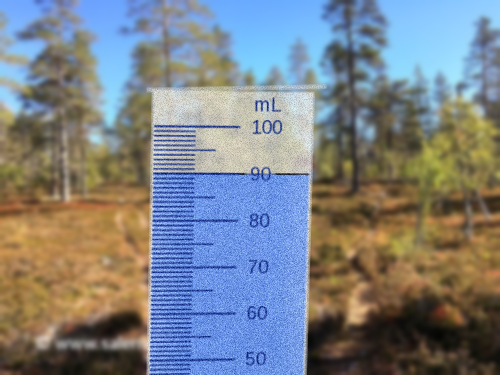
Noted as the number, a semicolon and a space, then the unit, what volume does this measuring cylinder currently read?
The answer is 90; mL
